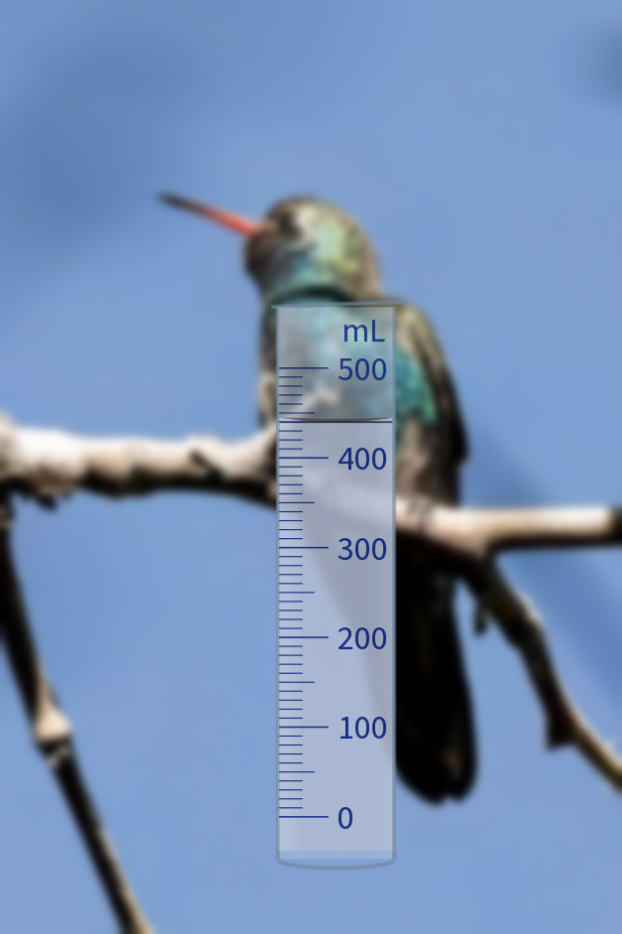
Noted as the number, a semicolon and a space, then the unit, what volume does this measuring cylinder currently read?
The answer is 440; mL
